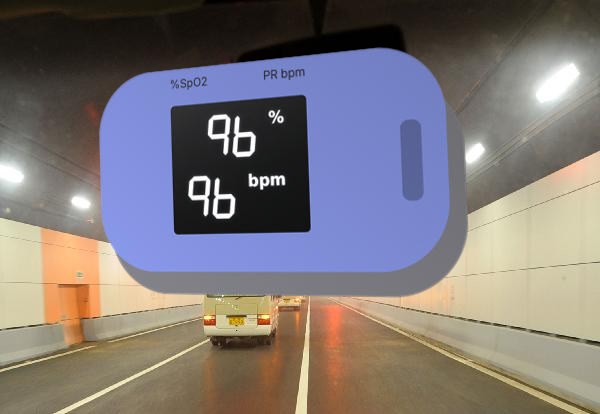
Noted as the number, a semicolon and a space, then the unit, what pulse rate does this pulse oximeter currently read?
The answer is 96; bpm
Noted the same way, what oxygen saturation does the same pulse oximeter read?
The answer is 96; %
